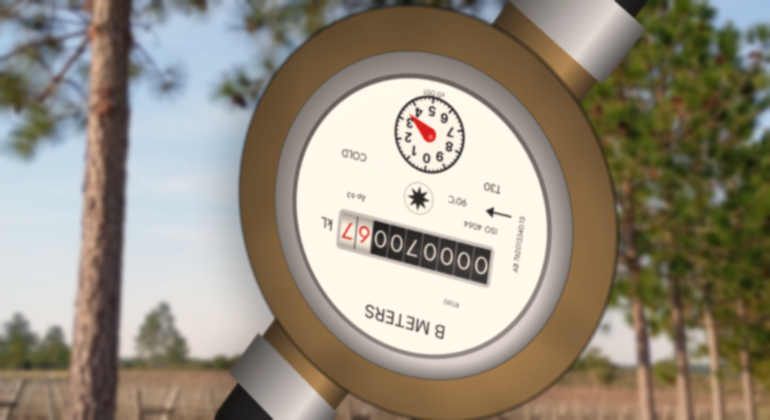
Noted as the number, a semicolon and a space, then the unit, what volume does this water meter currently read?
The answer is 700.673; kL
